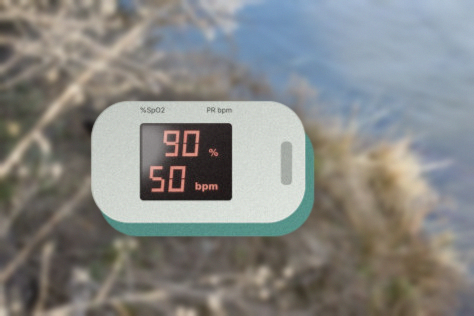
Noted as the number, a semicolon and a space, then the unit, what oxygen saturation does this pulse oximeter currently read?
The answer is 90; %
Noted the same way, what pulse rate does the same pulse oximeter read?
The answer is 50; bpm
